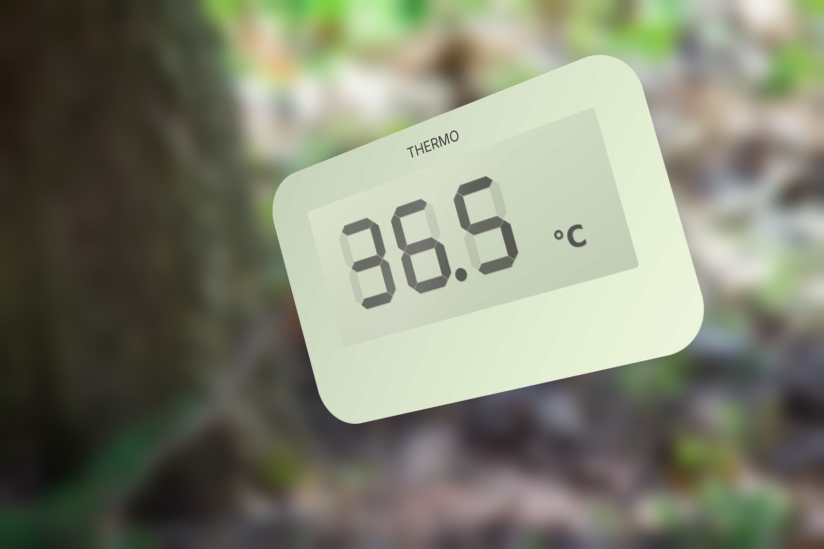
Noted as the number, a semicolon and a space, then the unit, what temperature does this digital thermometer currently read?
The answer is 36.5; °C
